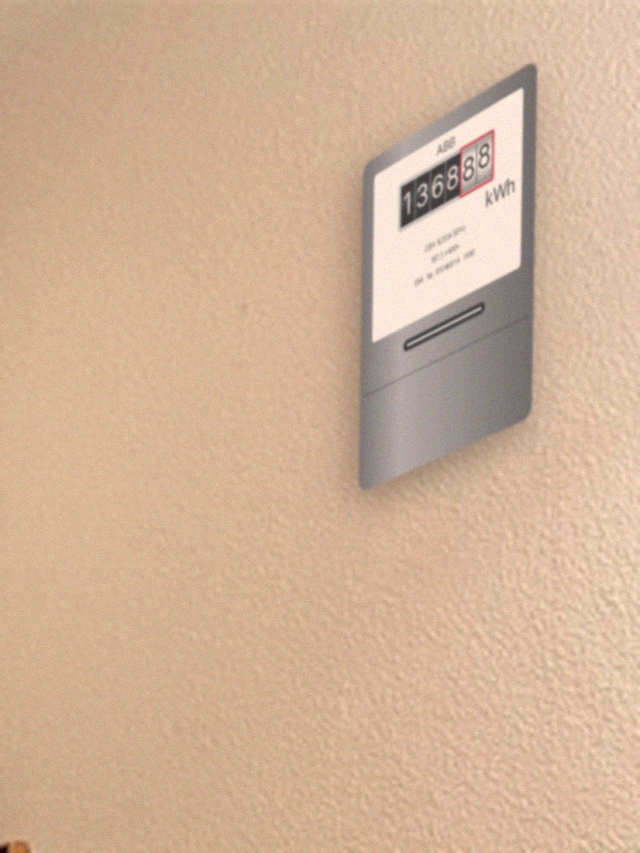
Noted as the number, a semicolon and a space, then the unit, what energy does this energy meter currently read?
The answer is 1368.88; kWh
